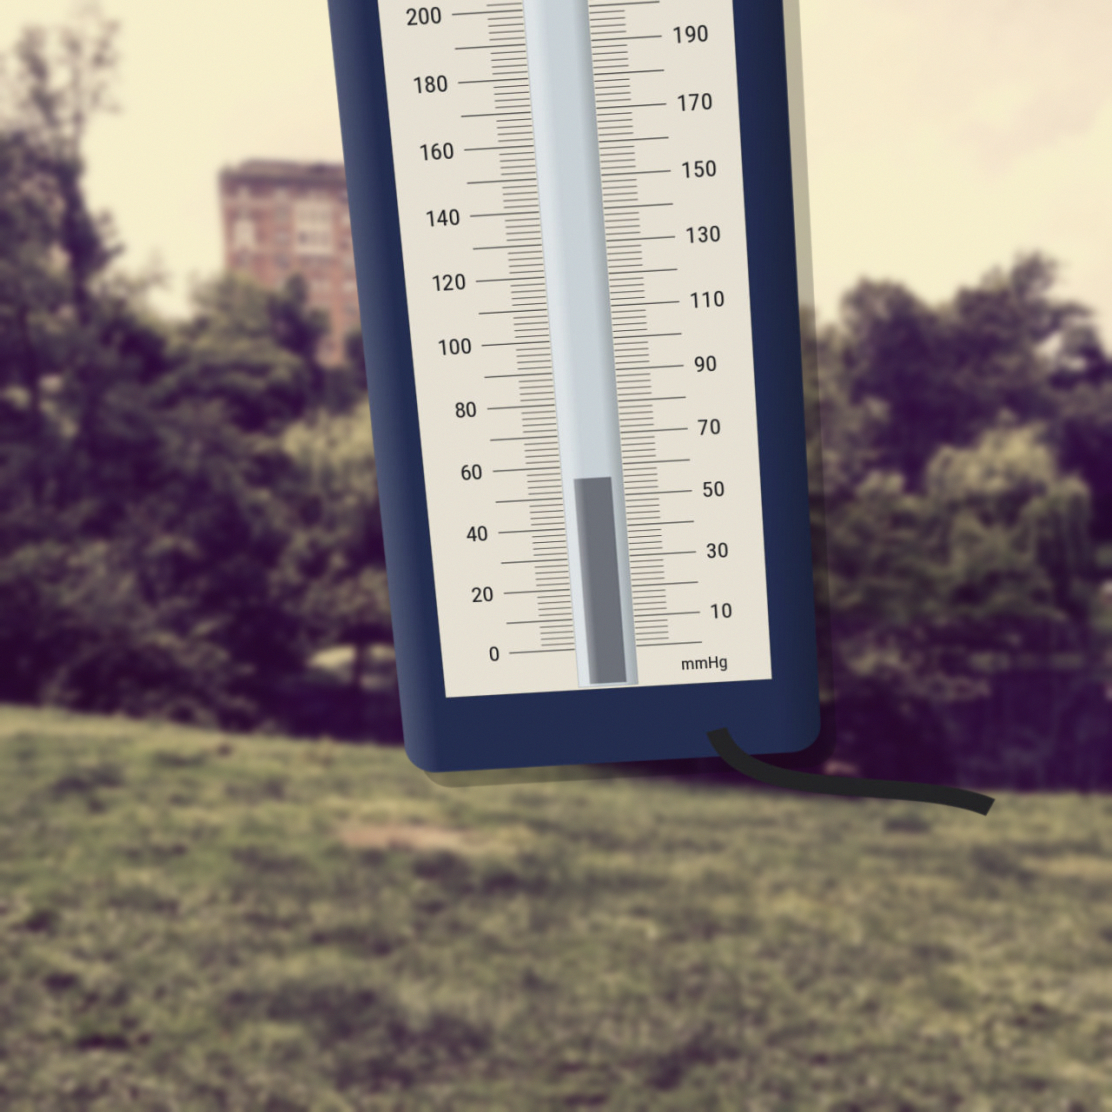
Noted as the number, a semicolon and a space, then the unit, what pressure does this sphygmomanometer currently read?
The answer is 56; mmHg
